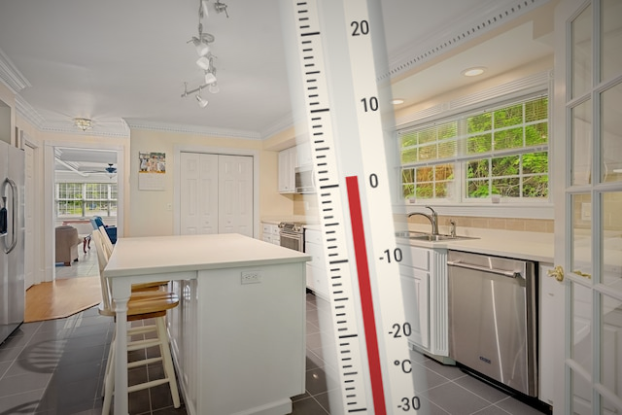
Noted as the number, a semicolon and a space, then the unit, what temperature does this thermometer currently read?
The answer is 1; °C
